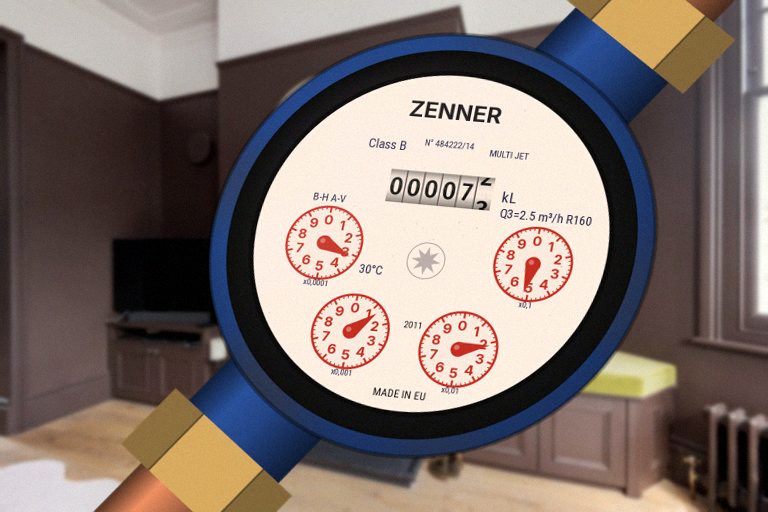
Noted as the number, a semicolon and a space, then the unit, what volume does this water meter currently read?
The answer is 72.5213; kL
